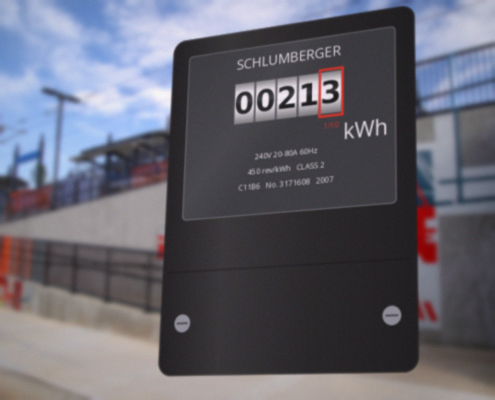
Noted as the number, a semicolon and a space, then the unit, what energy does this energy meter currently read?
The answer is 21.3; kWh
